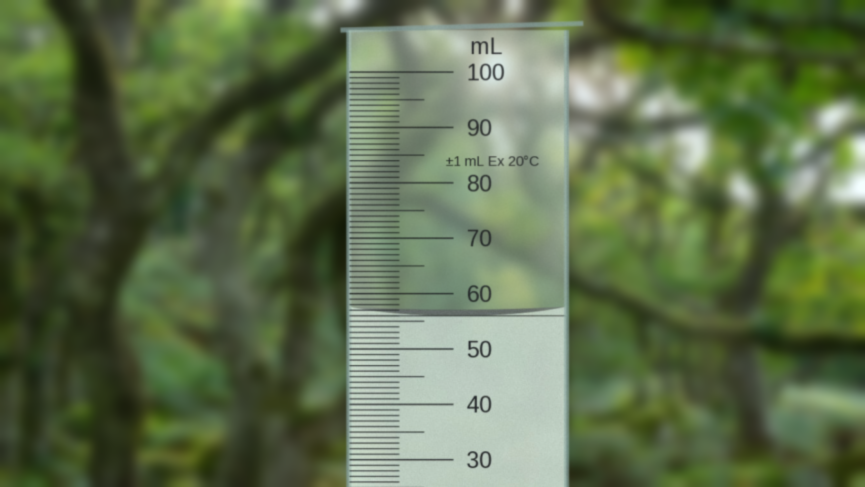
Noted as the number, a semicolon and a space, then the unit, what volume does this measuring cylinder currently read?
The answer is 56; mL
